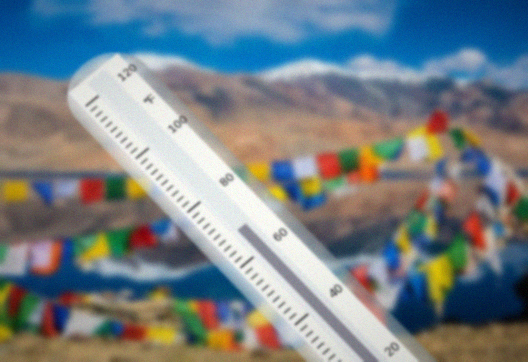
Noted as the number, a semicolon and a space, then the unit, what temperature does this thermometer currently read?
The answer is 68; °F
